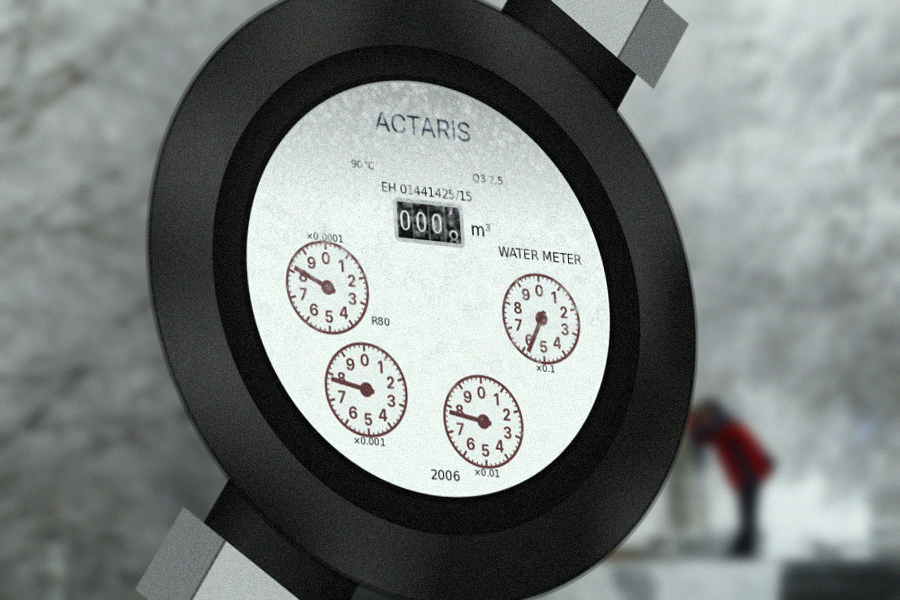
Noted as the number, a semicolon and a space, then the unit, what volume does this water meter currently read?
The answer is 7.5778; m³
